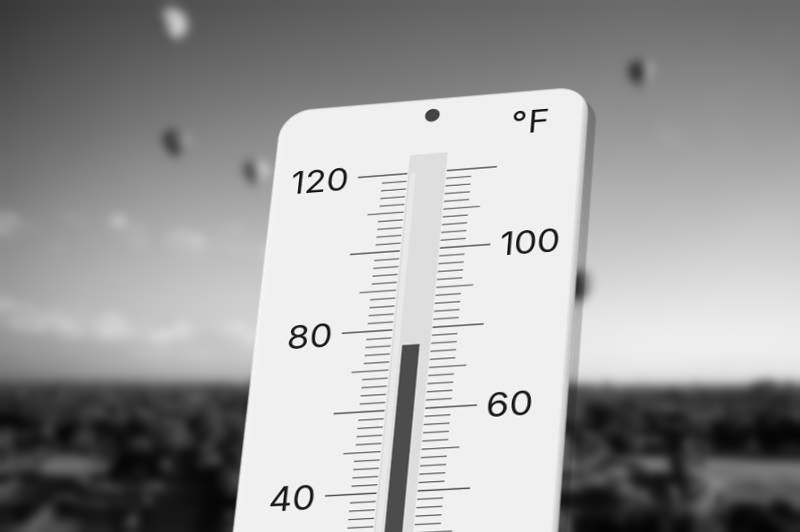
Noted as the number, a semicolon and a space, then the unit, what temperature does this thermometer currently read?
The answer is 76; °F
